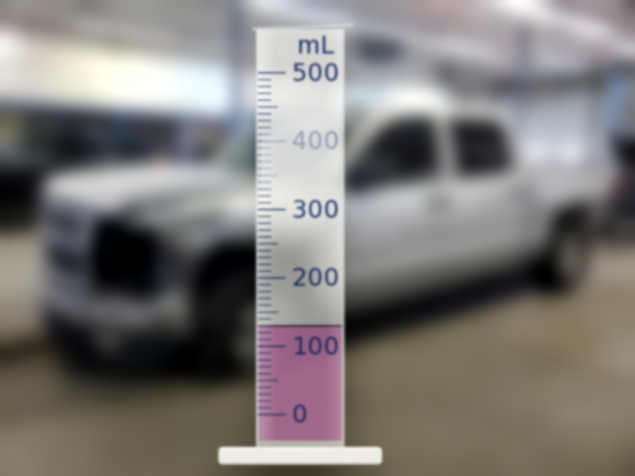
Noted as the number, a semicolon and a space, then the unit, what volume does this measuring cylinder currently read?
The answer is 130; mL
